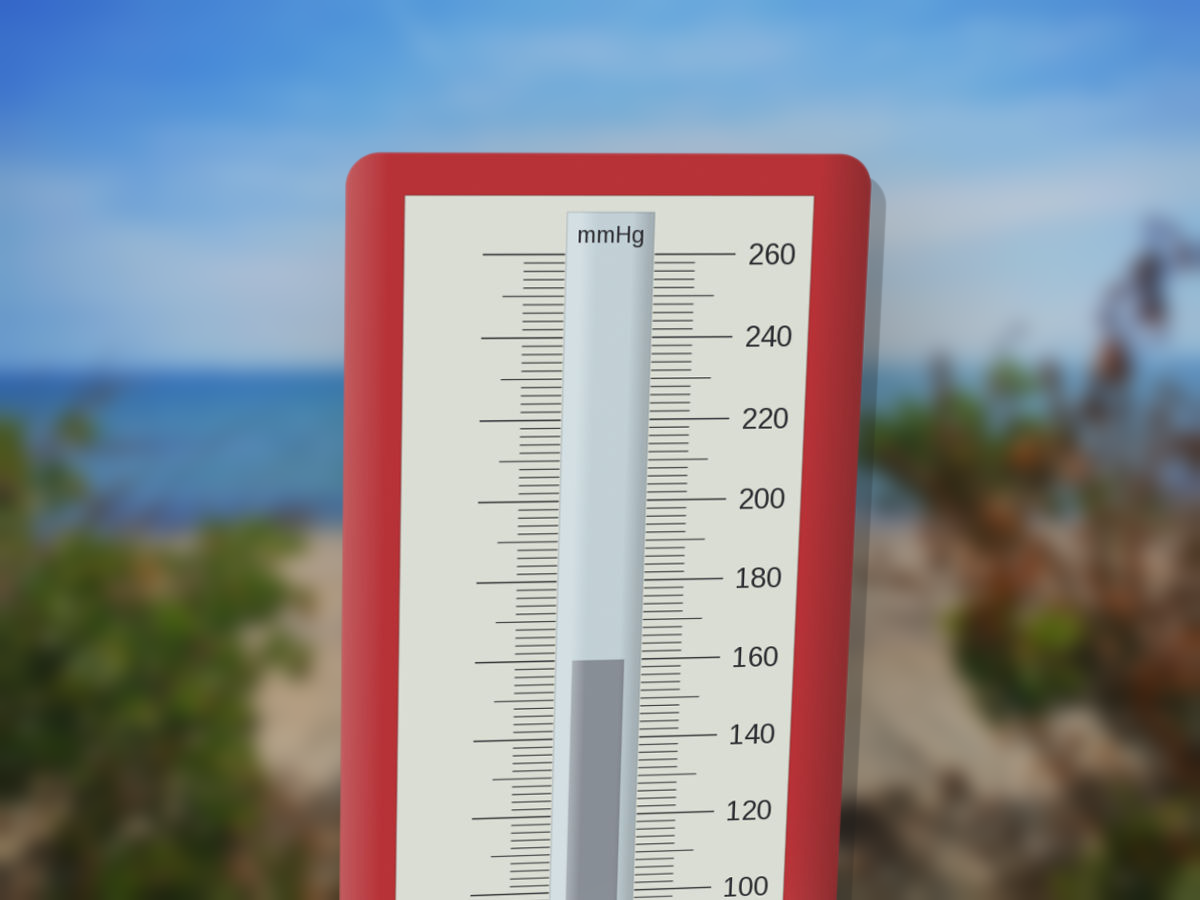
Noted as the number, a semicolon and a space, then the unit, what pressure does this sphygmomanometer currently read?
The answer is 160; mmHg
